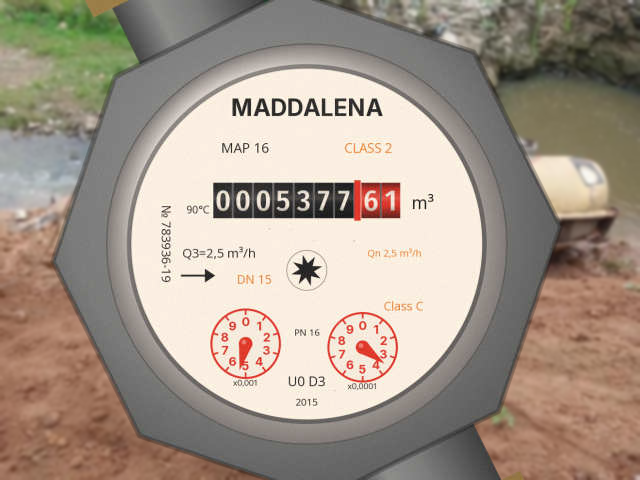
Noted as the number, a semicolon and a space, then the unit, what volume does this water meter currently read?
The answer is 5377.6153; m³
